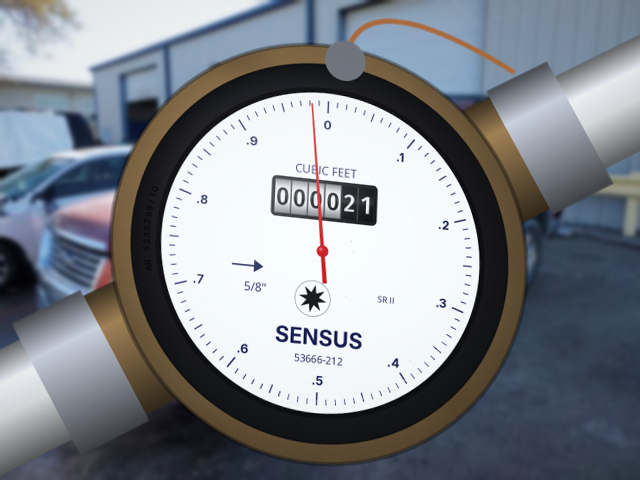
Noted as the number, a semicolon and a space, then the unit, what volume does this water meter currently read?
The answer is 20.98; ft³
